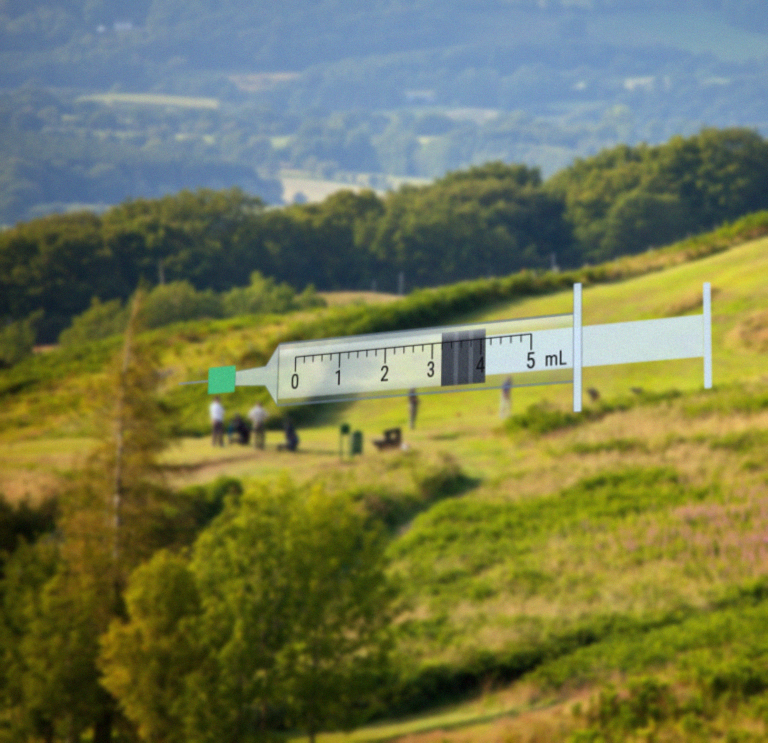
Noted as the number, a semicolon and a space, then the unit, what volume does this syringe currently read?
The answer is 3.2; mL
